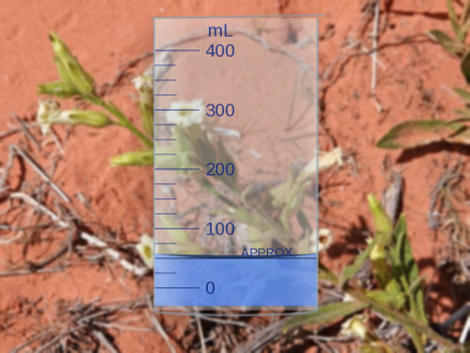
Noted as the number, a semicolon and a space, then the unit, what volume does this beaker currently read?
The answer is 50; mL
